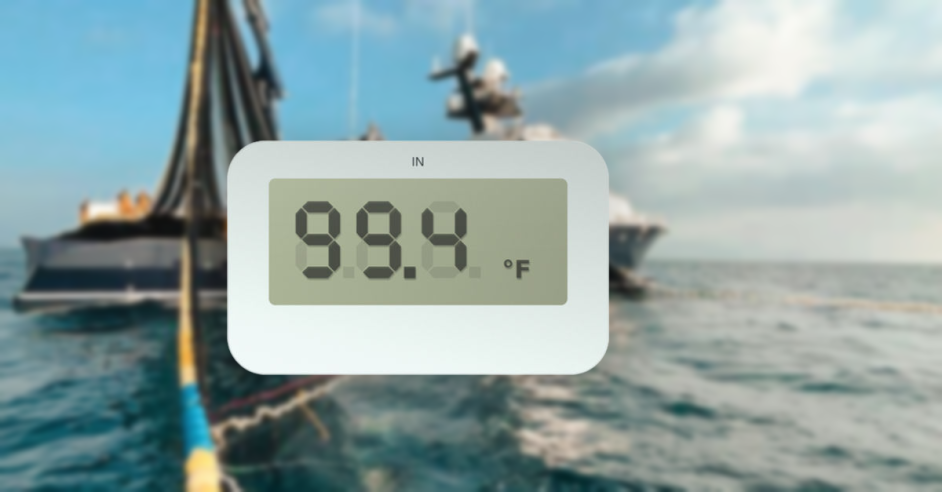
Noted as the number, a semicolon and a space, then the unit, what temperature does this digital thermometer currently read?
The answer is 99.4; °F
